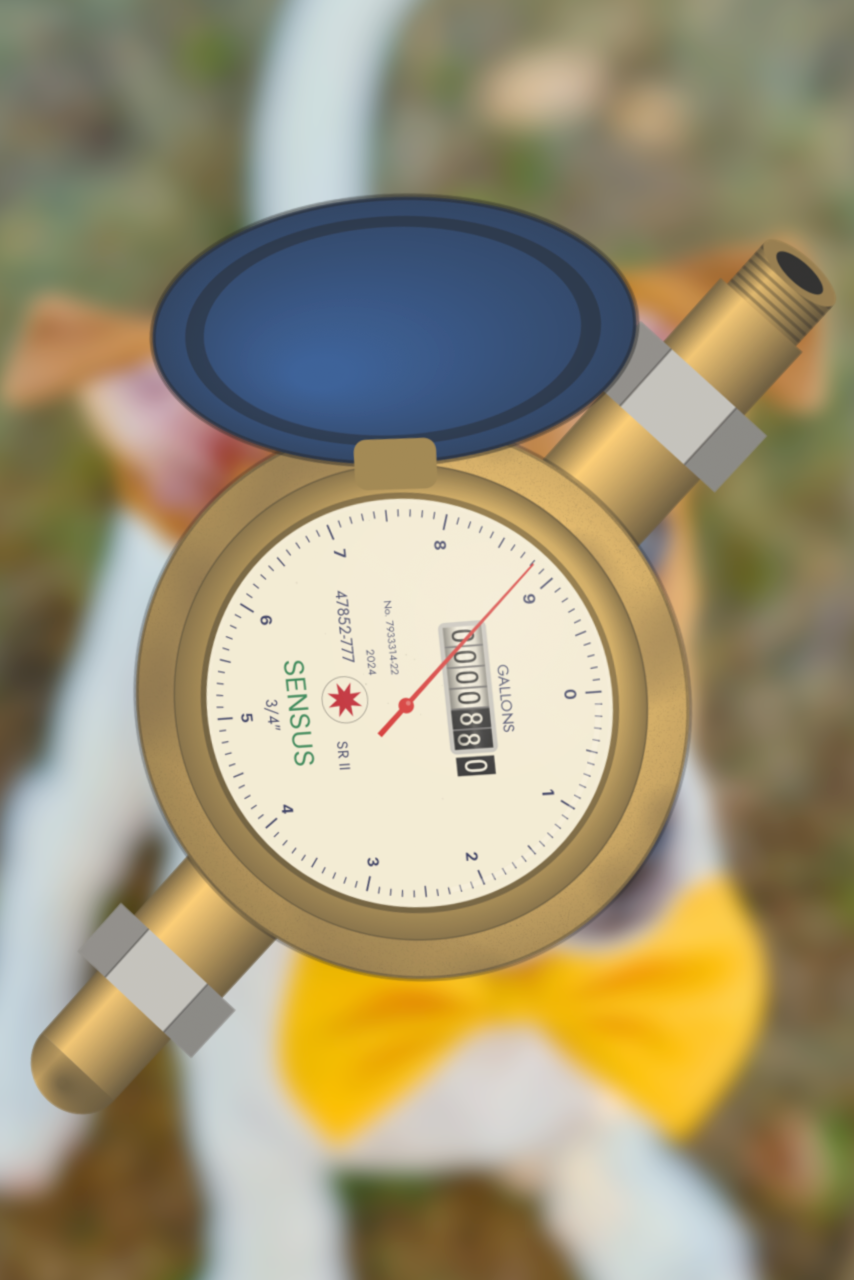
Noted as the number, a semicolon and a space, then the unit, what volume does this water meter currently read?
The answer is 878.8; gal
